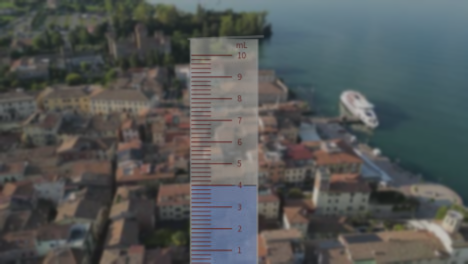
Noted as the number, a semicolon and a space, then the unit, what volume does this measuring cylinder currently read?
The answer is 4; mL
